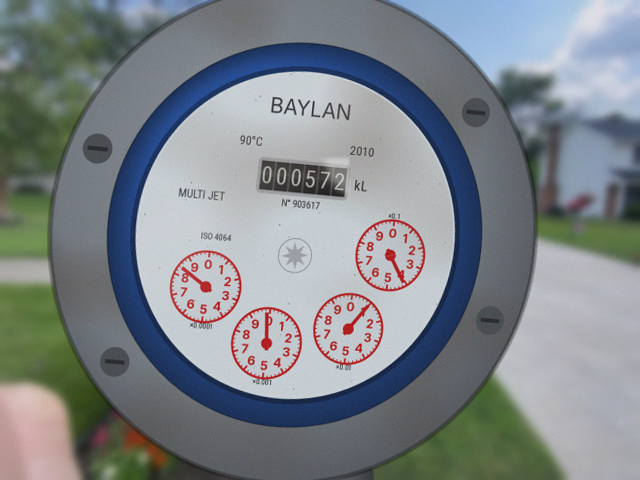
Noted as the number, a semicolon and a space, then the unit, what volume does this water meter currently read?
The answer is 572.4098; kL
